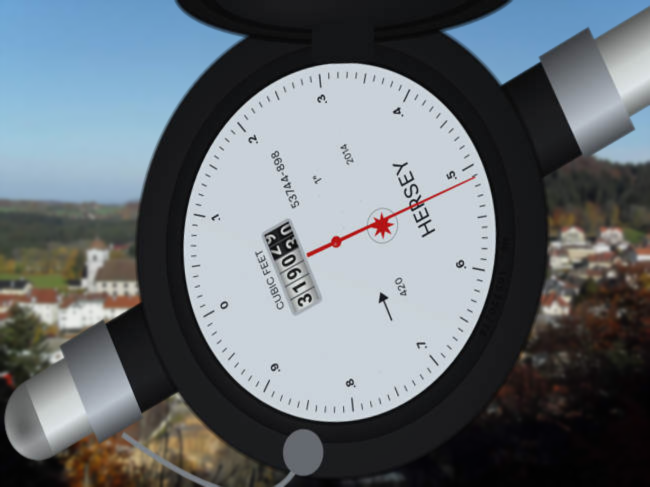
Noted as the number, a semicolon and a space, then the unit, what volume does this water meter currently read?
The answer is 319029.51; ft³
